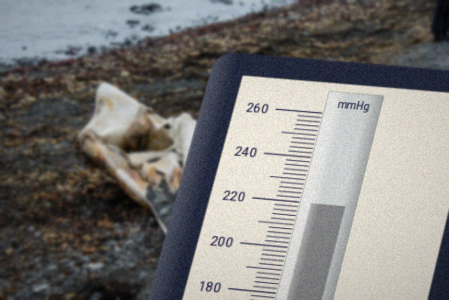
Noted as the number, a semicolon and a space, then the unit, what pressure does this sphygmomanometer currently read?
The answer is 220; mmHg
